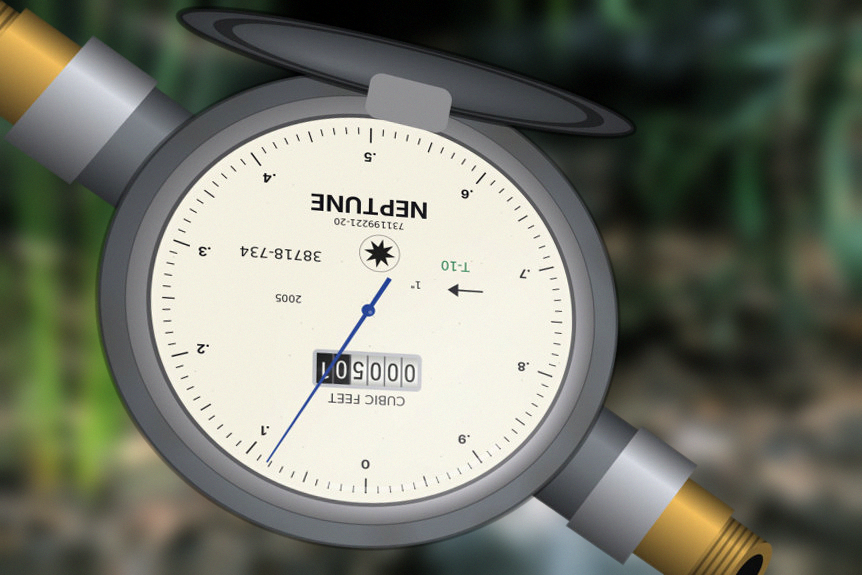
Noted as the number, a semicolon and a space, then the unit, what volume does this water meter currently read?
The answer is 501.08; ft³
